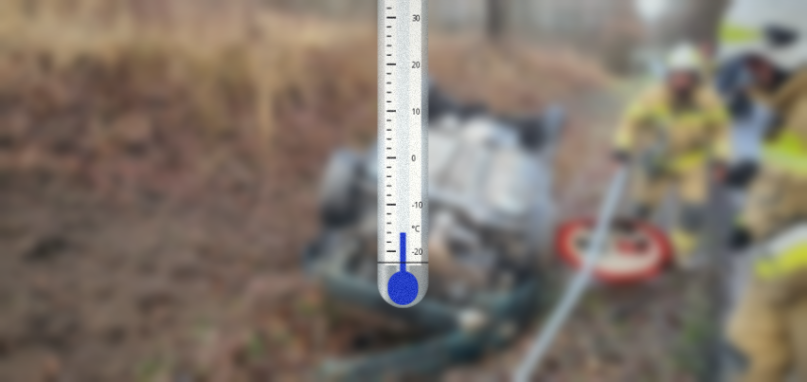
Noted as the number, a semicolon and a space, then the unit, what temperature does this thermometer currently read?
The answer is -16; °C
